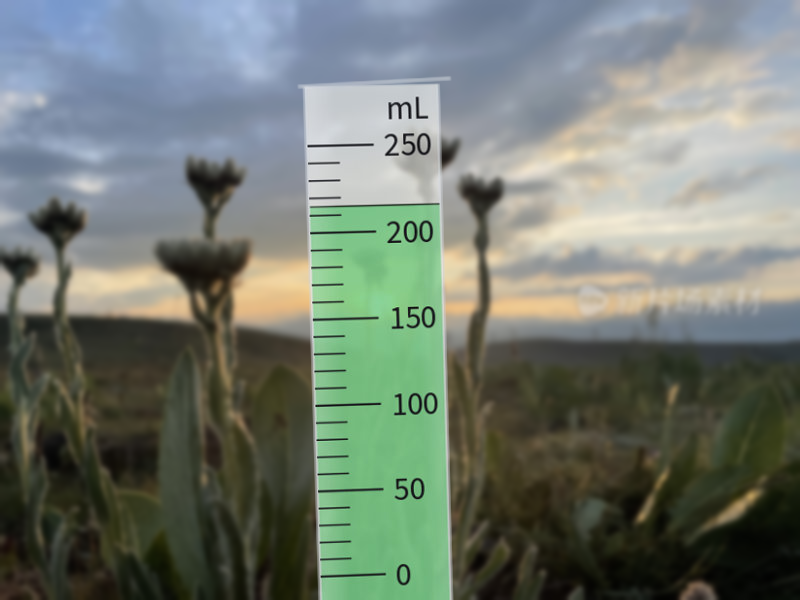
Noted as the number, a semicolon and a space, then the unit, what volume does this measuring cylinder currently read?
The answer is 215; mL
